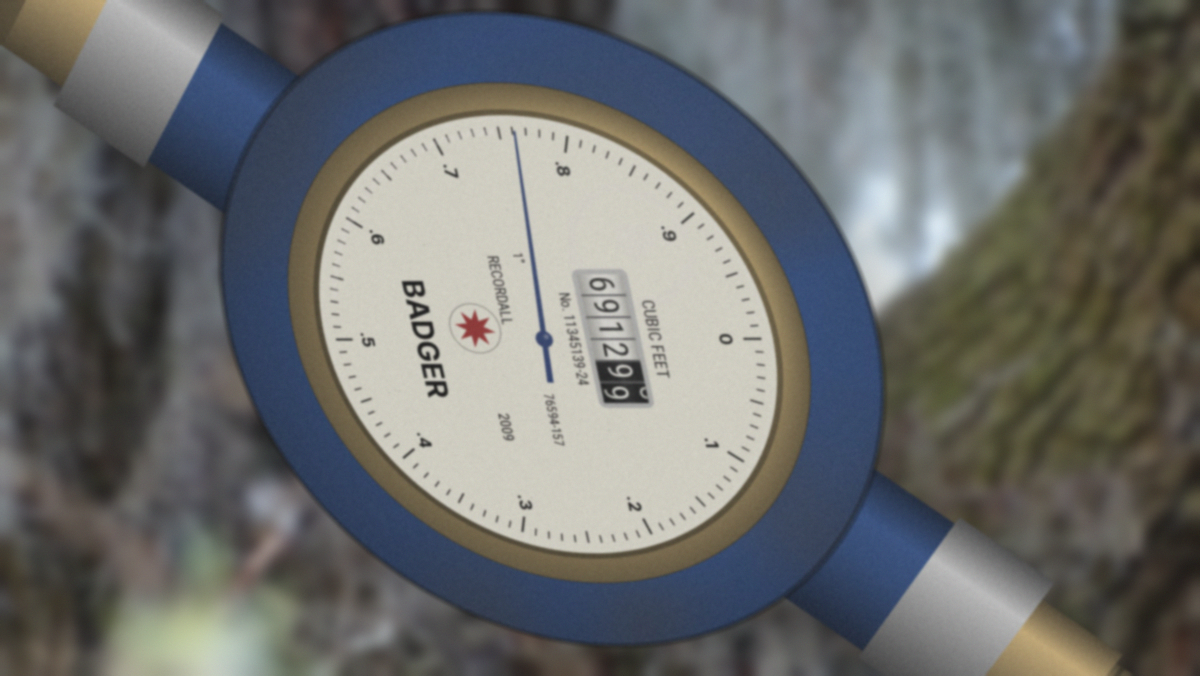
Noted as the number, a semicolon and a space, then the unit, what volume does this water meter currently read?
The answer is 691298.76; ft³
